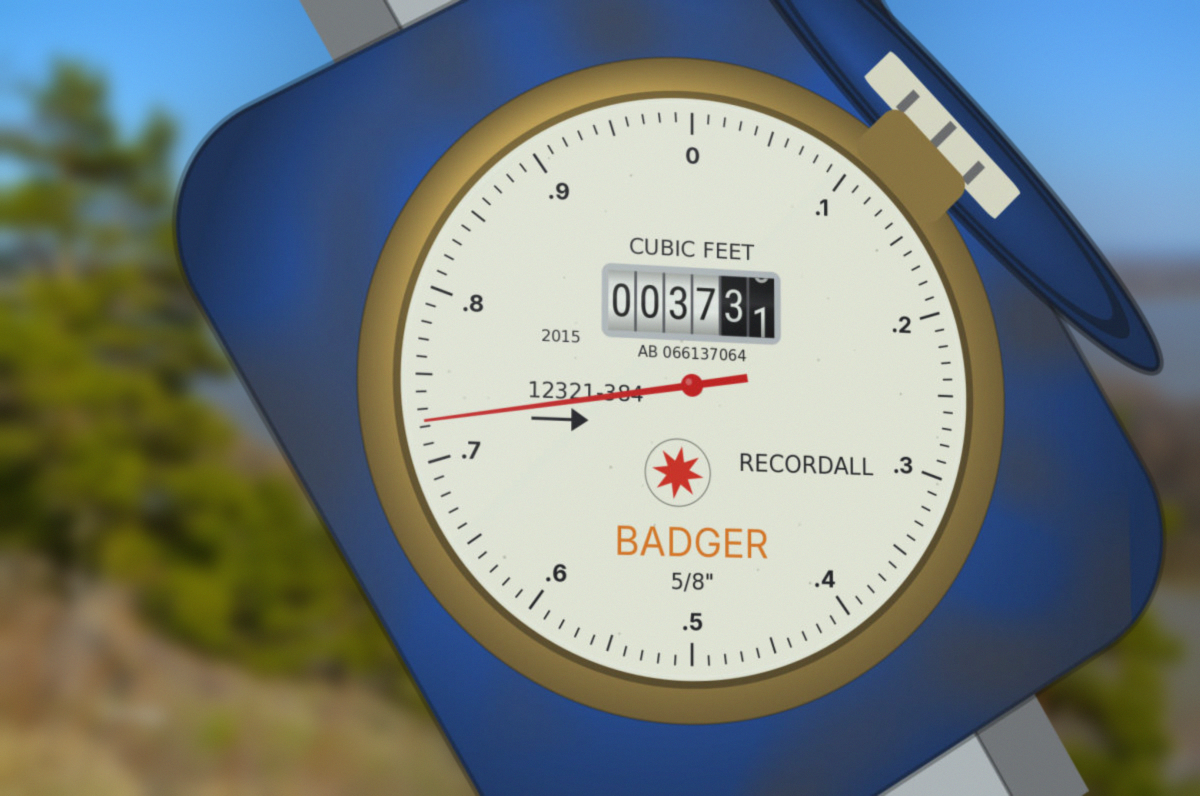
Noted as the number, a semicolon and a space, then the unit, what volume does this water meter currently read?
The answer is 3730.72; ft³
